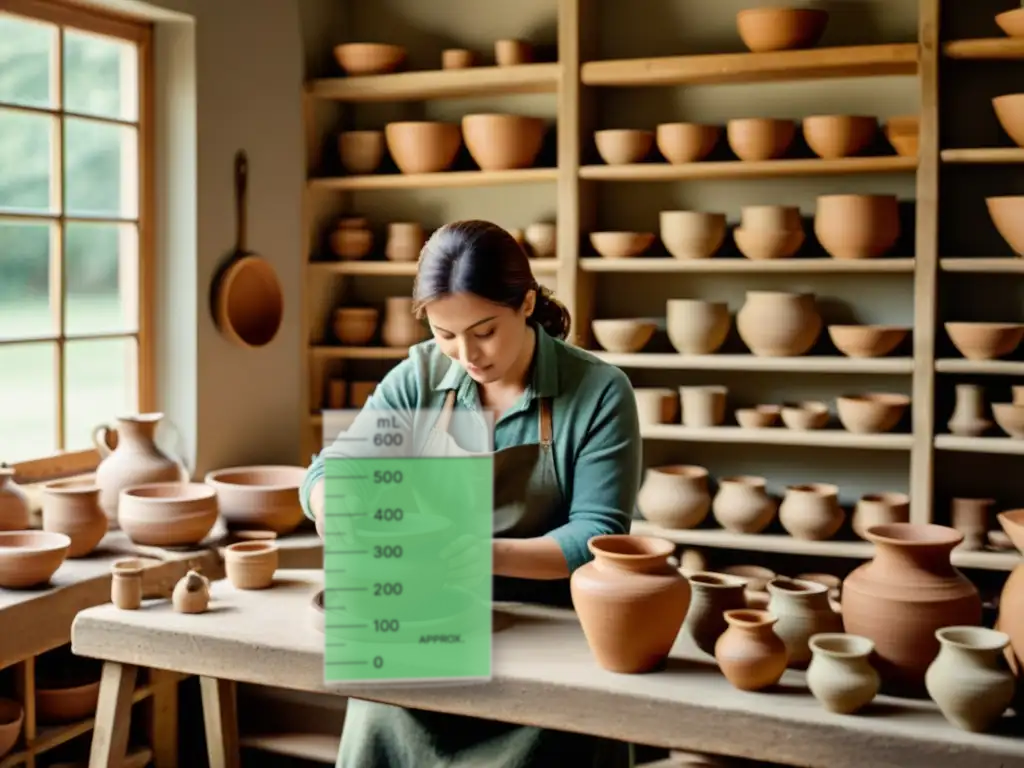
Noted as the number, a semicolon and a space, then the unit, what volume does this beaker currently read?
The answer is 550; mL
